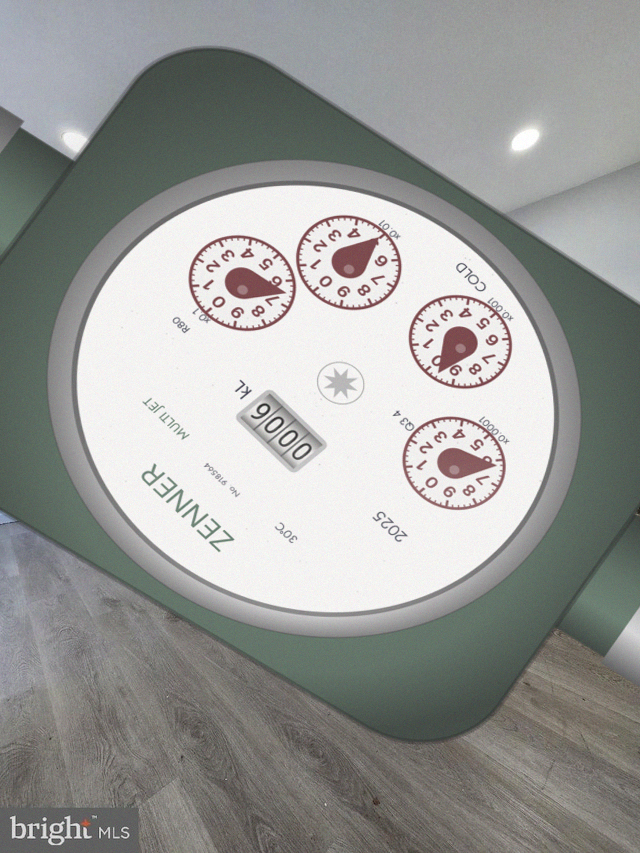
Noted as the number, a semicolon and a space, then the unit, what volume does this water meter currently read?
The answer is 6.6496; kL
